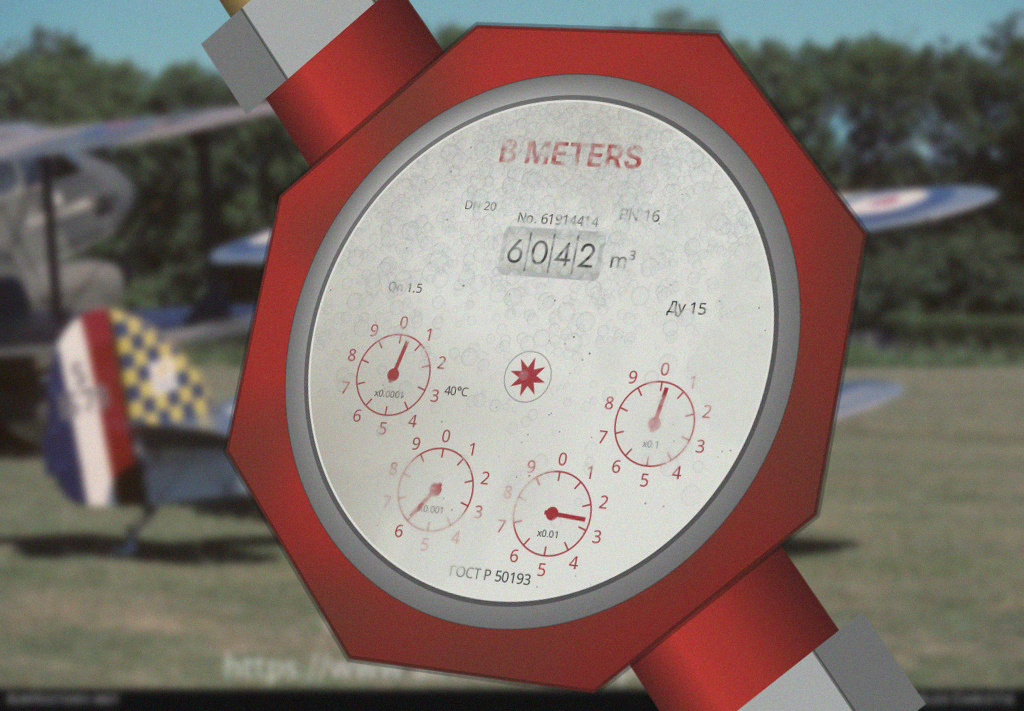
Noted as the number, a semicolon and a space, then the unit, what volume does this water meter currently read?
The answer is 6042.0260; m³
